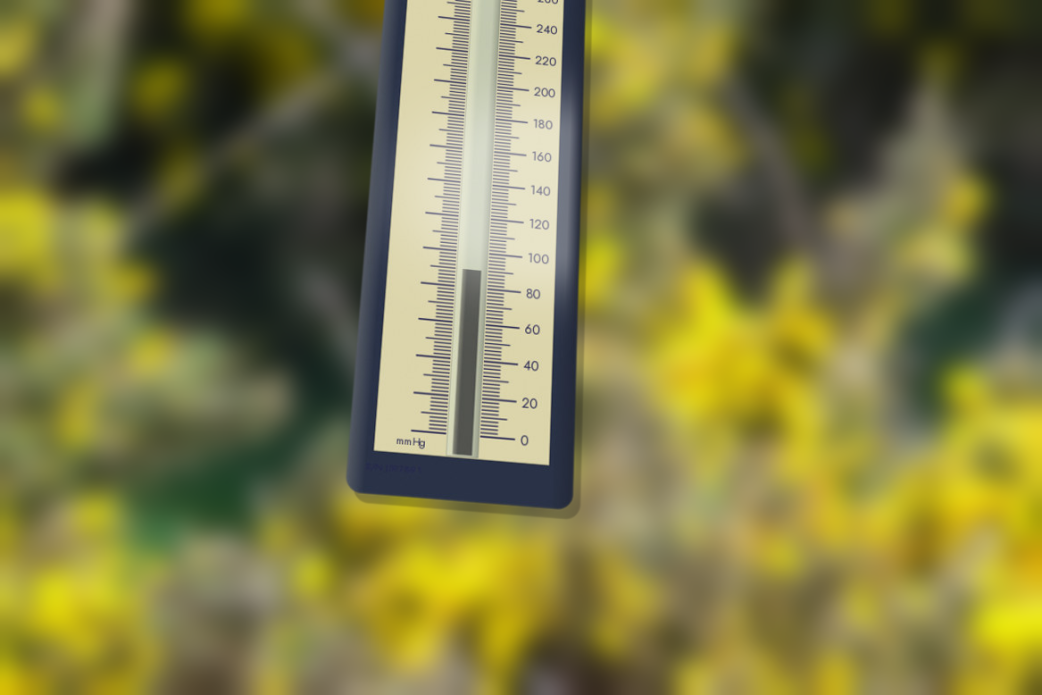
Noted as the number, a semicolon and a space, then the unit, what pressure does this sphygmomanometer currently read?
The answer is 90; mmHg
